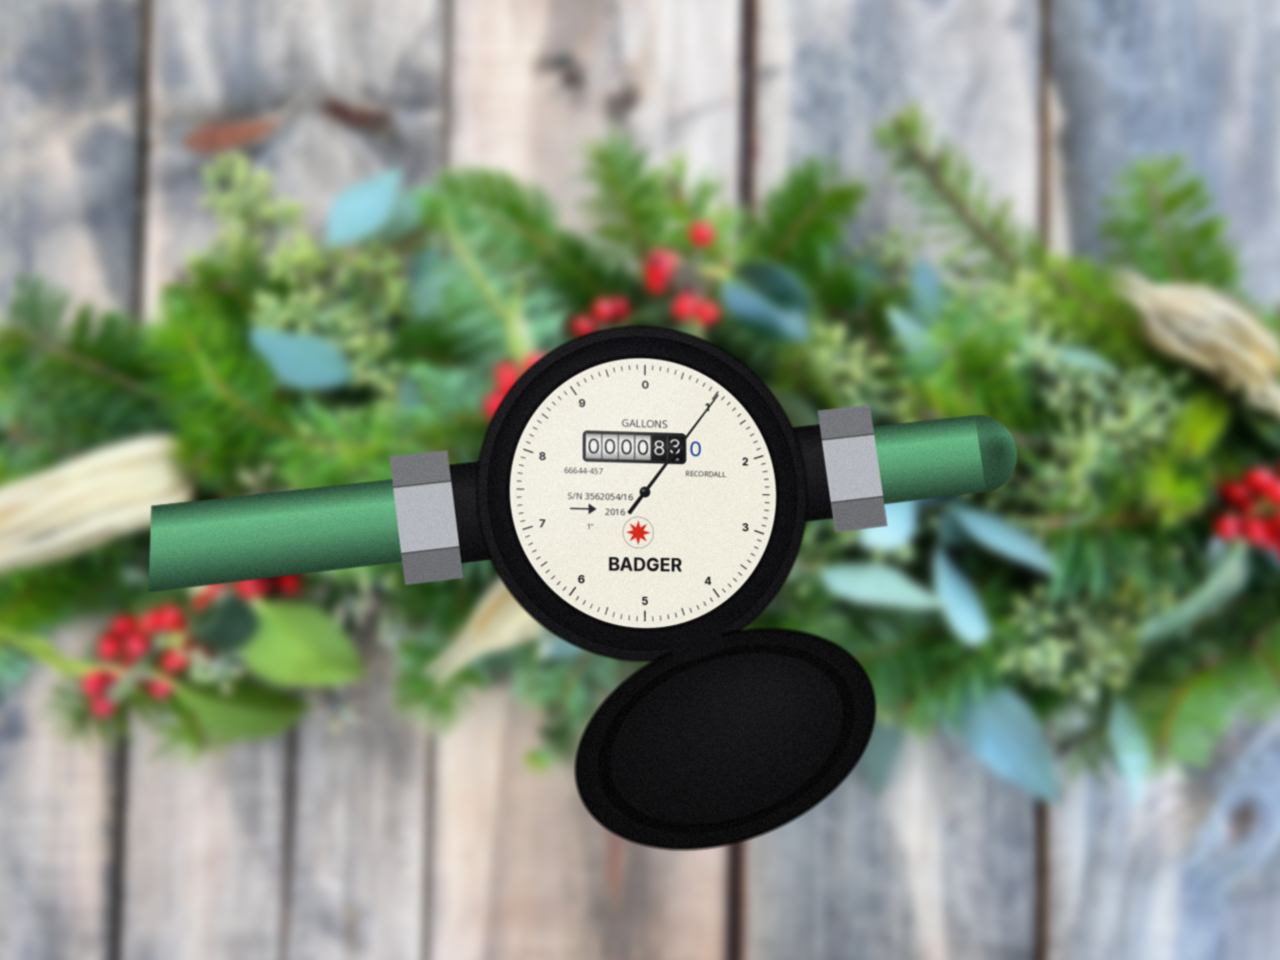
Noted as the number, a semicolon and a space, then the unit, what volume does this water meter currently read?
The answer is 831.0; gal
